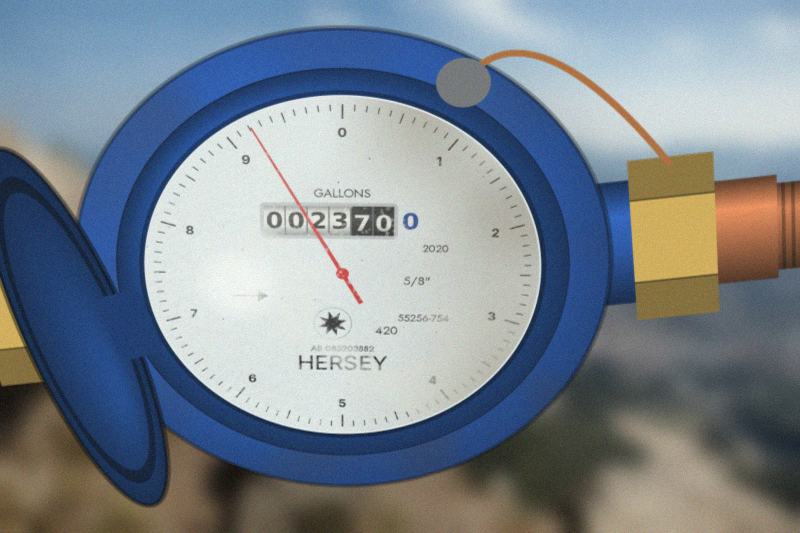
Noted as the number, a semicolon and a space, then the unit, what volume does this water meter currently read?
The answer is 23699.2; gal
